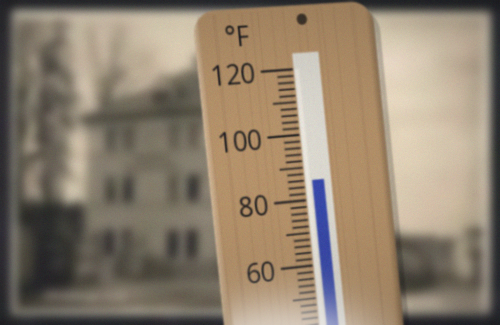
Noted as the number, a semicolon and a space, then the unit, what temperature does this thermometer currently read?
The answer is 86; °F
